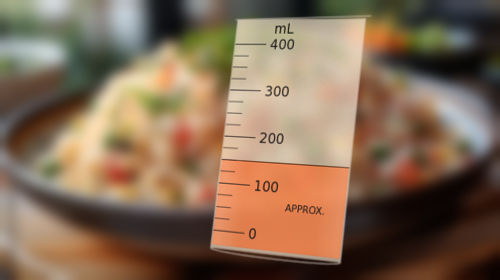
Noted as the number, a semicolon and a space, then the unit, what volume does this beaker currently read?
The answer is 150; mL
